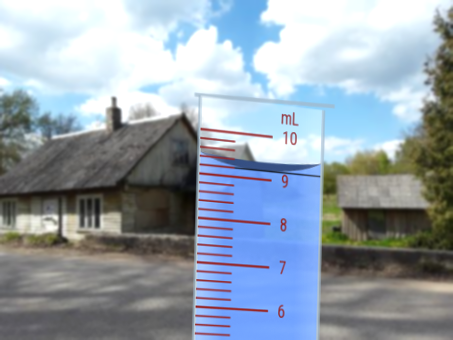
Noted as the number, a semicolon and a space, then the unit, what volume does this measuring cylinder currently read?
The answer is 9.2; mL
